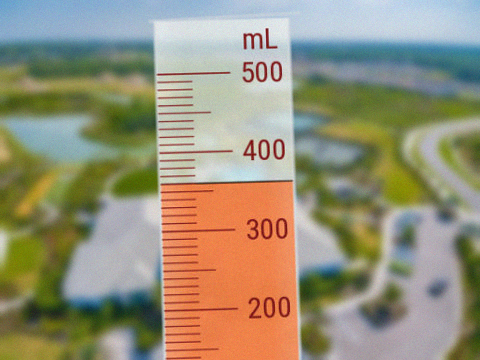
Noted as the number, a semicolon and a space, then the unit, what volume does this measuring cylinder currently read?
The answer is 360; mL
